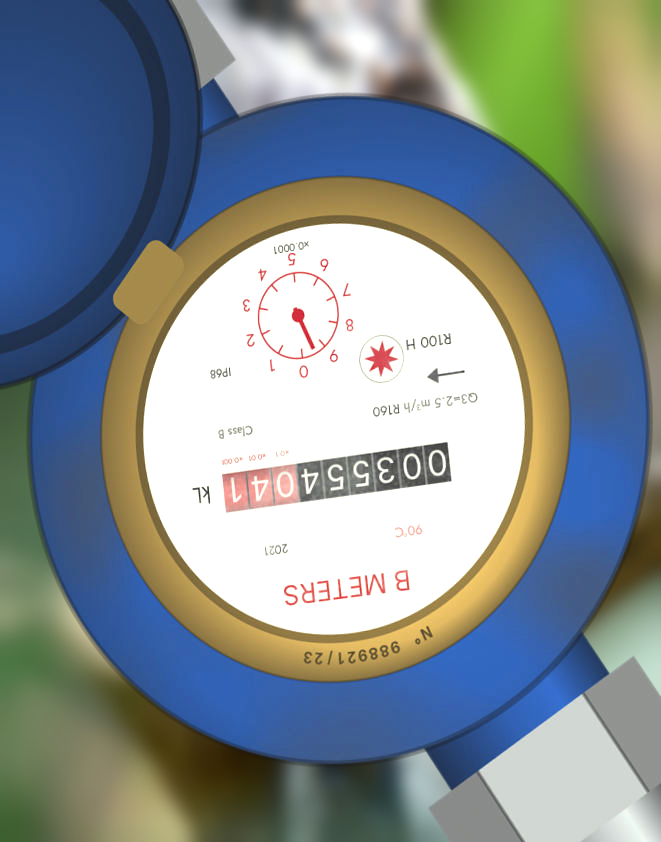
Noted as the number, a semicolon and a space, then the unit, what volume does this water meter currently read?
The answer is 3554.0409; kL
